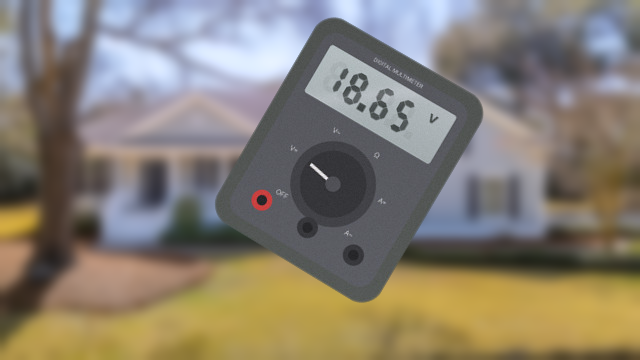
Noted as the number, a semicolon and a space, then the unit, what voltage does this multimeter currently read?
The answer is 18.65; V
